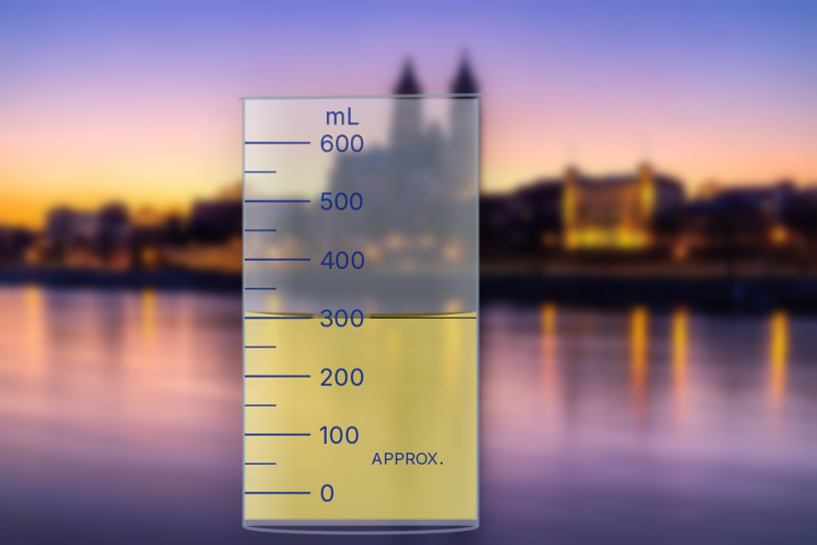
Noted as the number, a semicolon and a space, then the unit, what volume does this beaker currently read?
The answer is 300; mL
